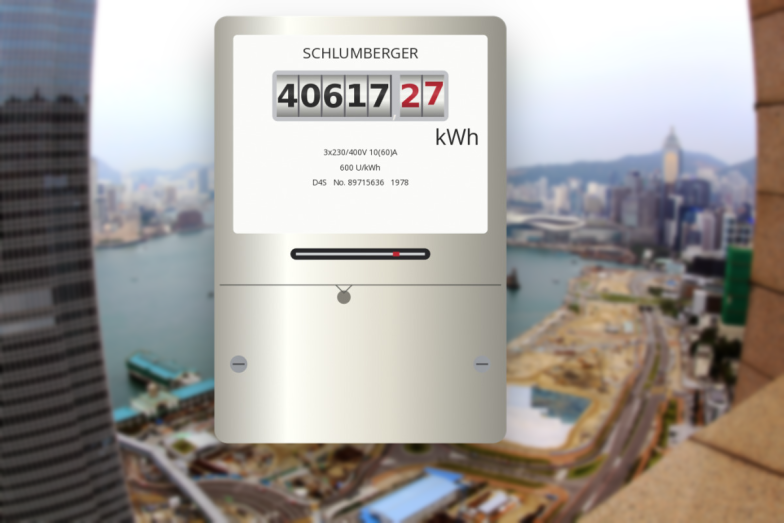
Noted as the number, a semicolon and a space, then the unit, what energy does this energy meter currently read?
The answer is 40617.27; kWh
